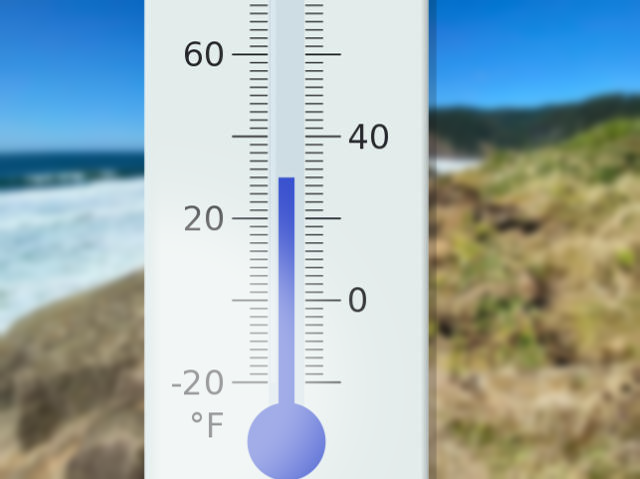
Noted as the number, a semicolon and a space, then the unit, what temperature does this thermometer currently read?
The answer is 30; °F
